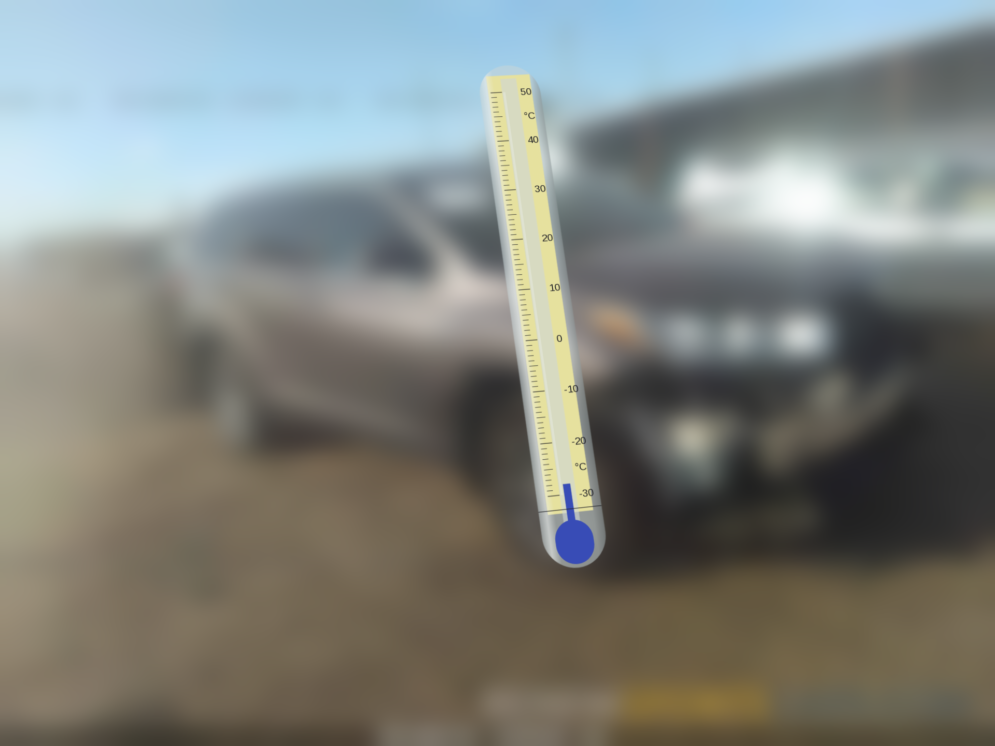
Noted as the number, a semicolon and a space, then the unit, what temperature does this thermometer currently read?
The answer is -28; °C
